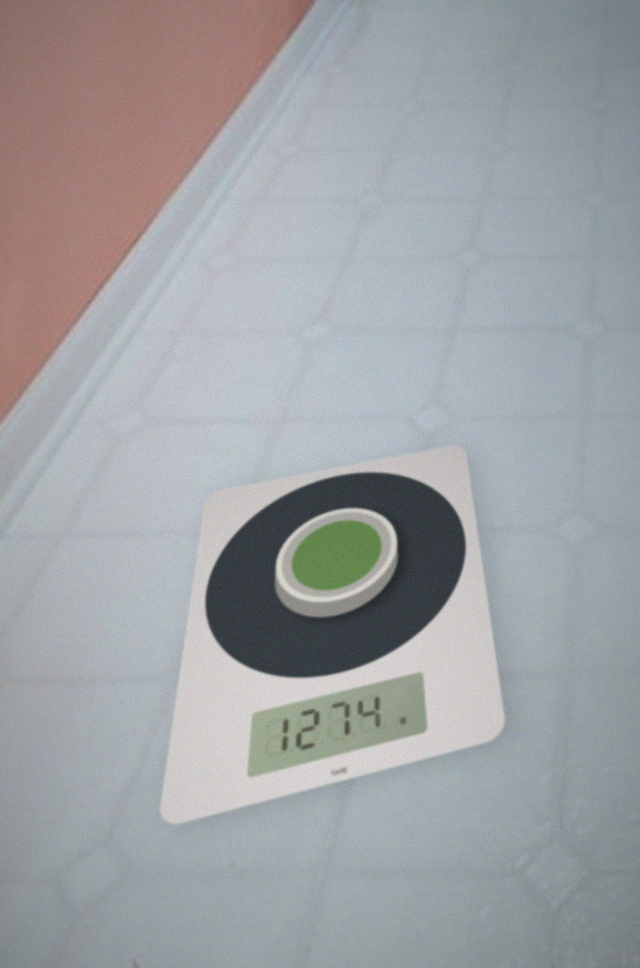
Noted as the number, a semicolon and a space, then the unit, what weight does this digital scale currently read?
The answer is 1274; g
